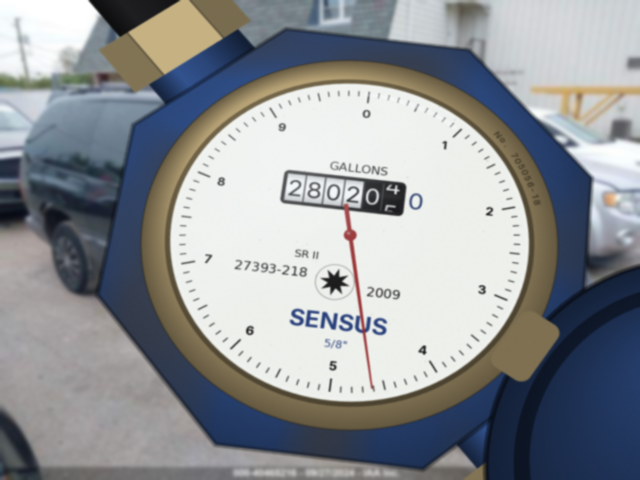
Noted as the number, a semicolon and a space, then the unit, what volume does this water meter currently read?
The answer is 2802044.6; gal
